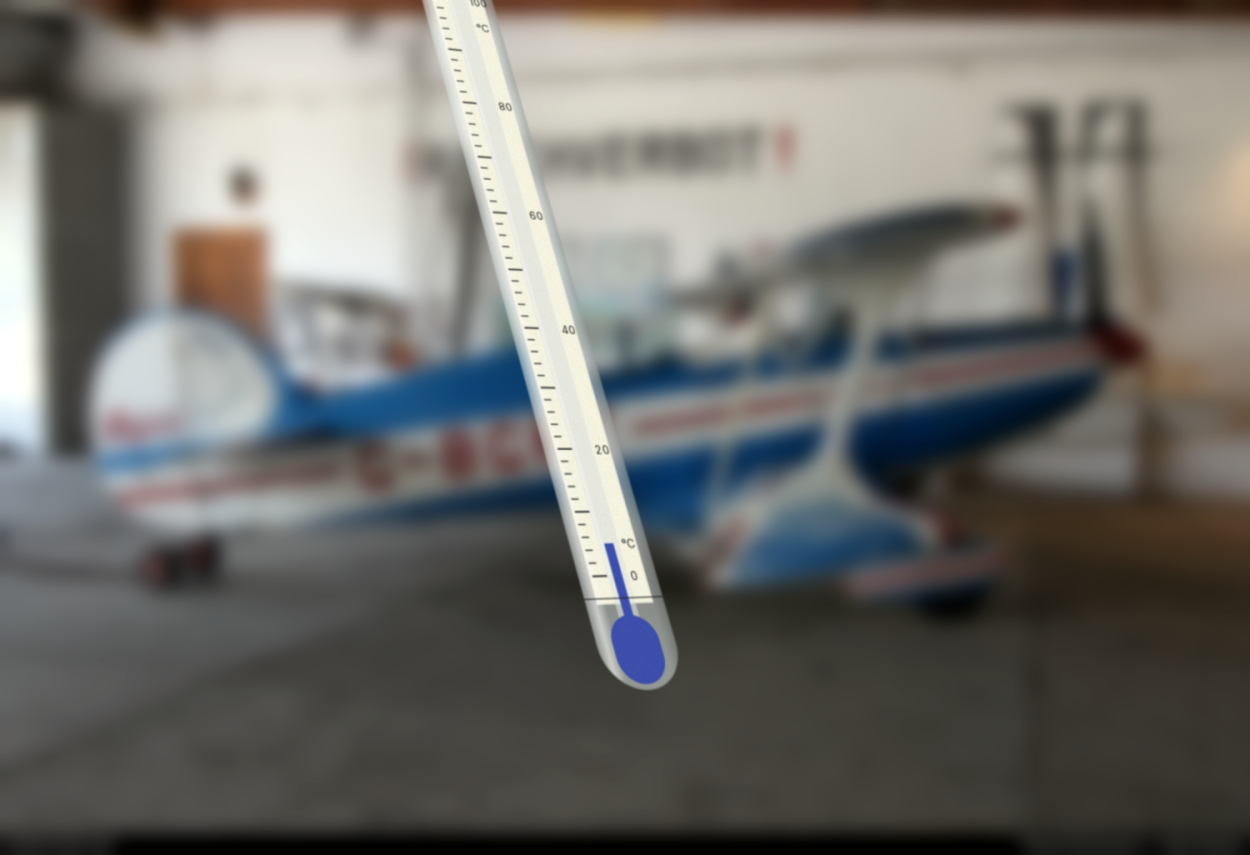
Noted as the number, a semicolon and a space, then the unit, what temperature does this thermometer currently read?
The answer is 5; °C
